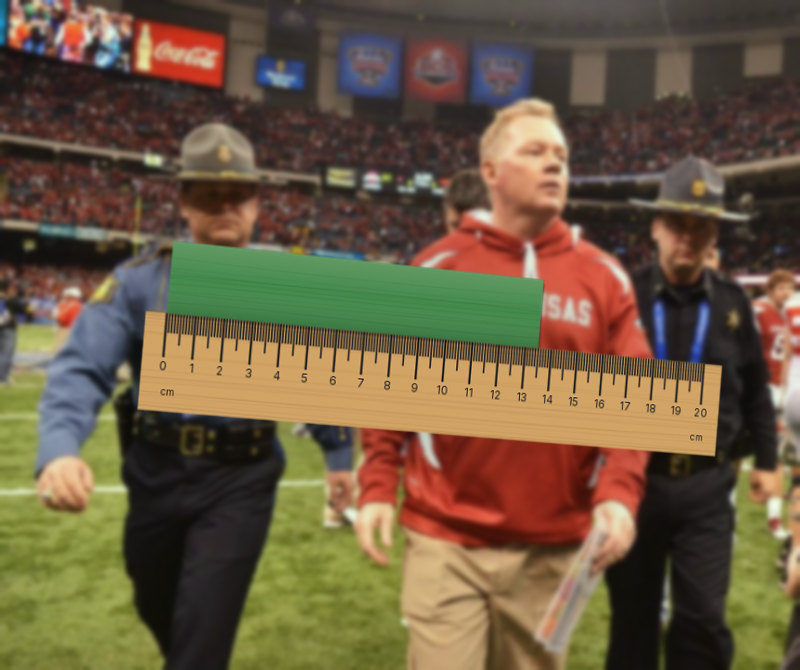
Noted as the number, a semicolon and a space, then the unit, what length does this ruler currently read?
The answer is 13.5; cm
